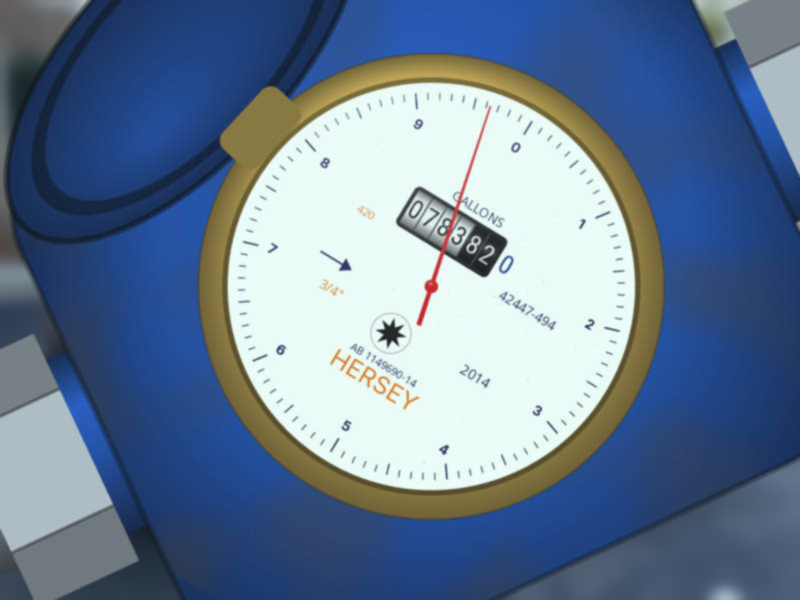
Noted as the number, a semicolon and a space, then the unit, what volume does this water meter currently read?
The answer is 783819.6; gal
